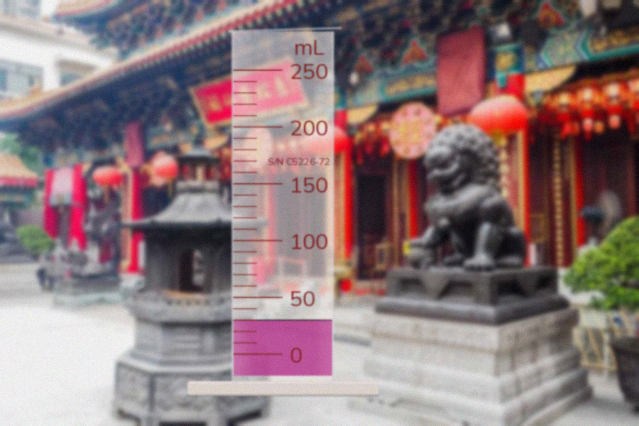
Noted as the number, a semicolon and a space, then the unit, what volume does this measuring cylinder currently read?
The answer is 30; mL
